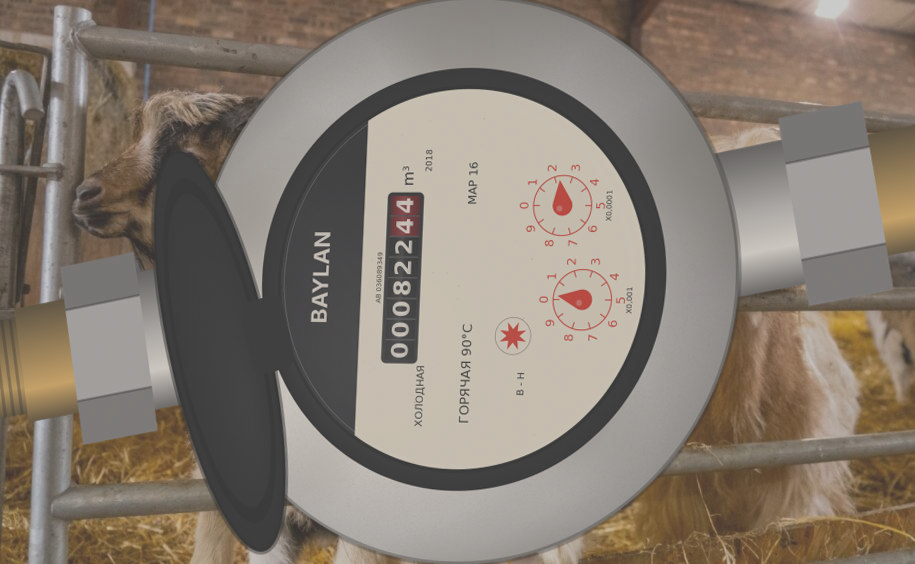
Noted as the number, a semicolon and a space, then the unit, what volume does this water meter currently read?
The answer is 822.4402; m³
